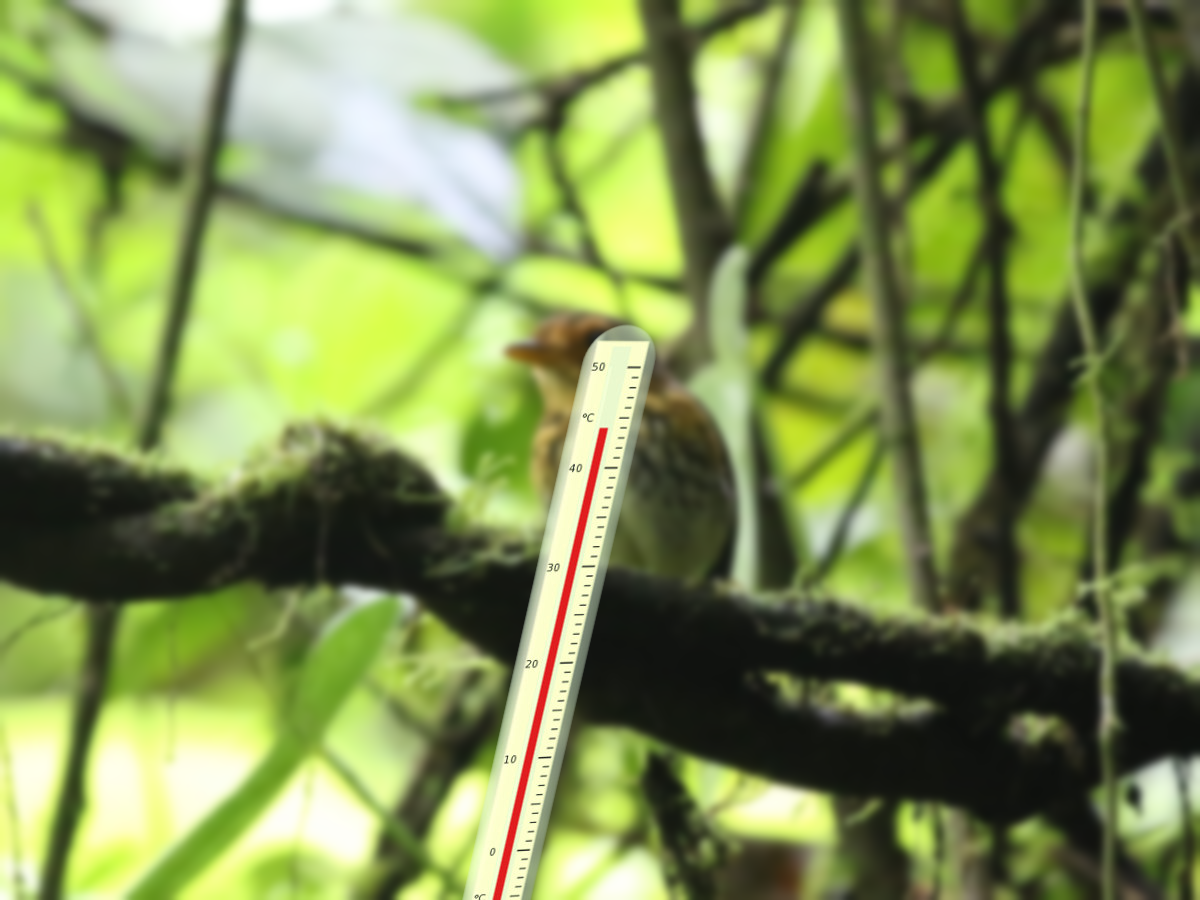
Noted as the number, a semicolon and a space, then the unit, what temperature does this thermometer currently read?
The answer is 44; °C
